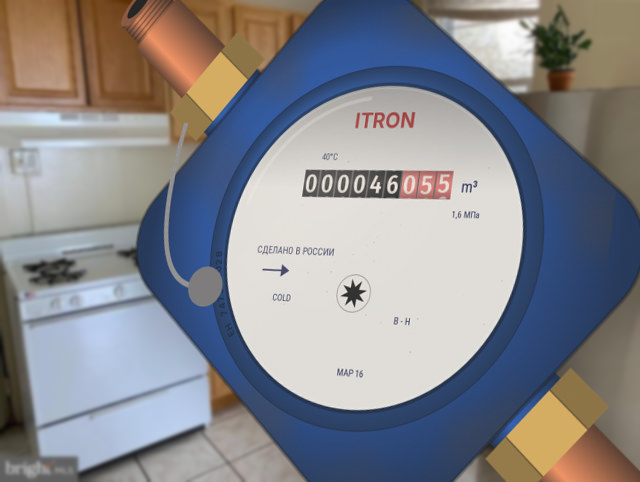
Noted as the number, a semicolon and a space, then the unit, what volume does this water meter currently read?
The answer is 46.055; m³
